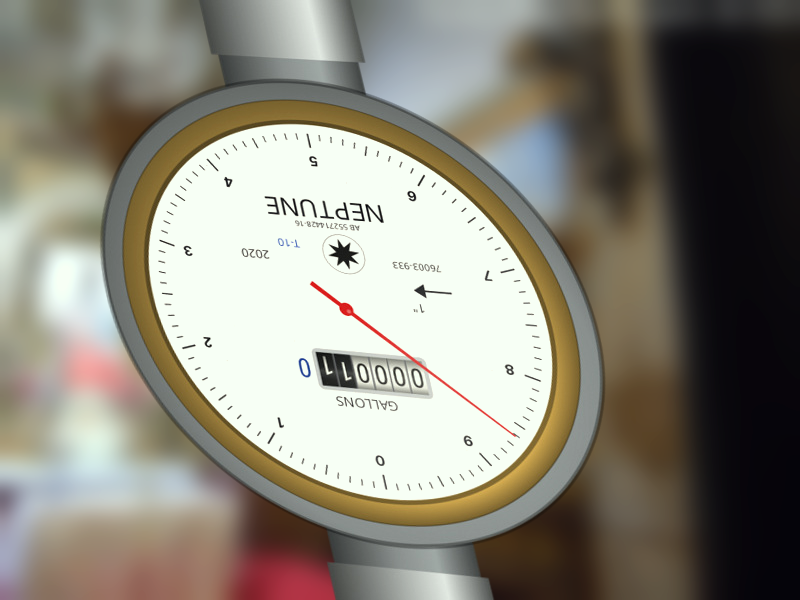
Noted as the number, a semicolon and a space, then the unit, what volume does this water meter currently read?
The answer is 108.6; gal
